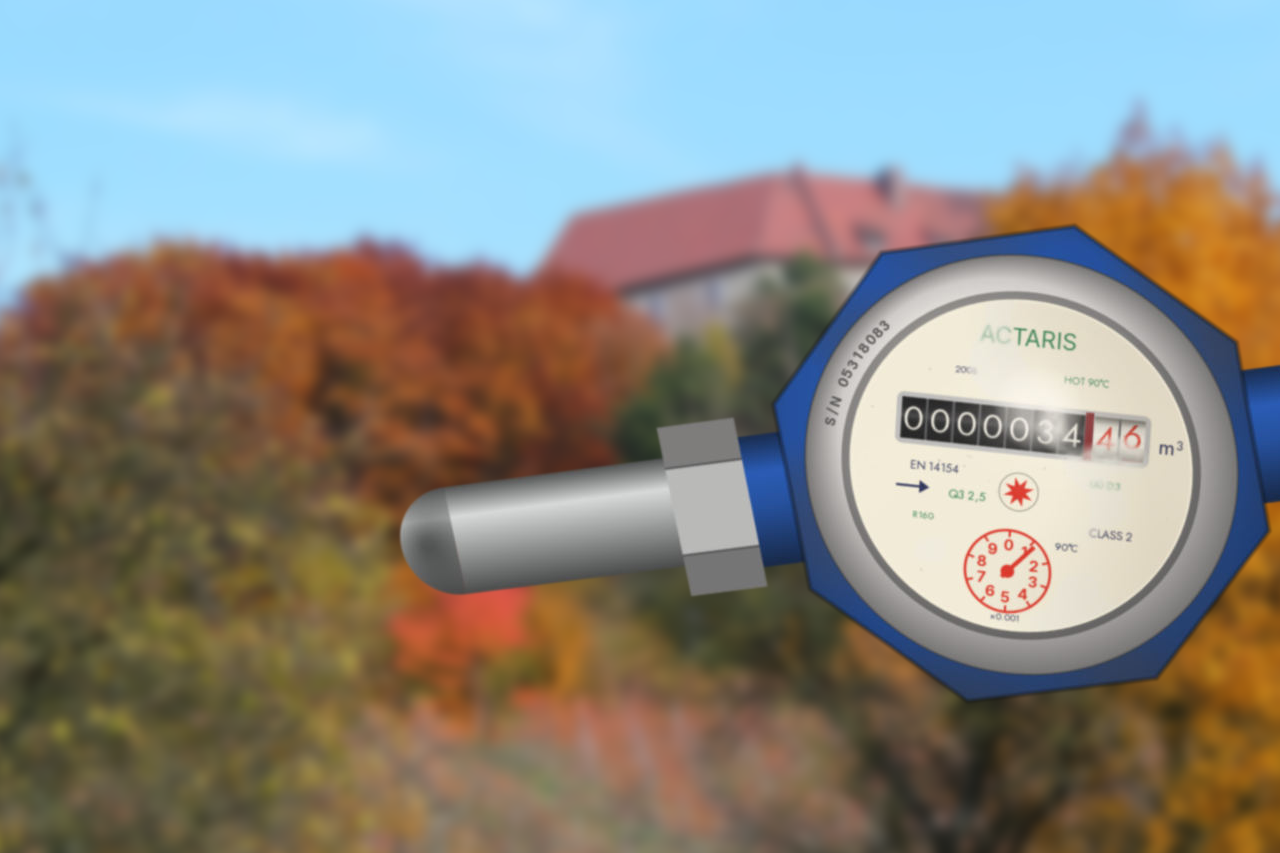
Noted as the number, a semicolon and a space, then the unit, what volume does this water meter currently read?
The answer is 34.461; m³
